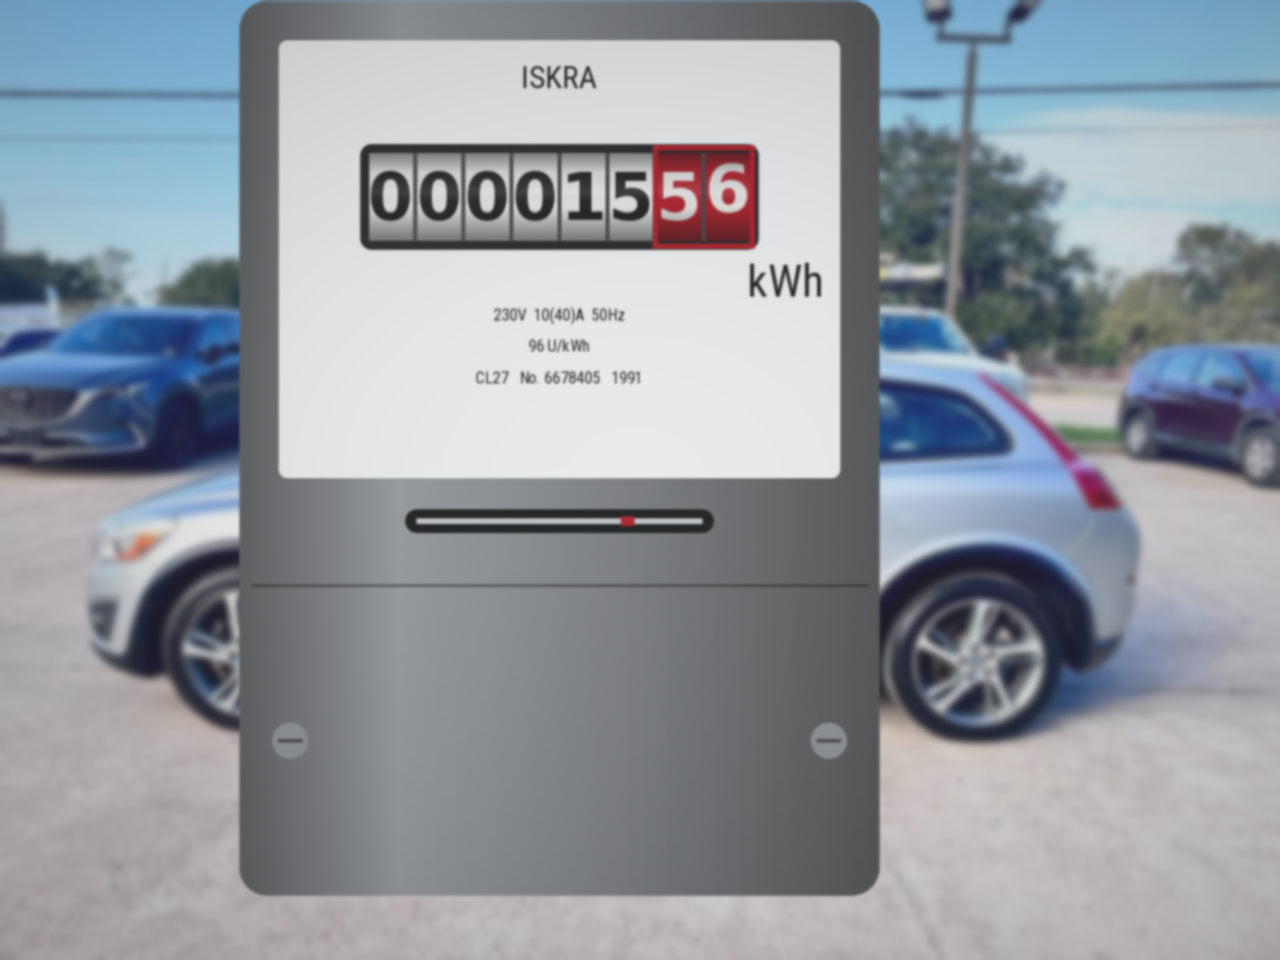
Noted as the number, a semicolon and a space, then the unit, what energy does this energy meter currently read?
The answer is 15.56; kWh
